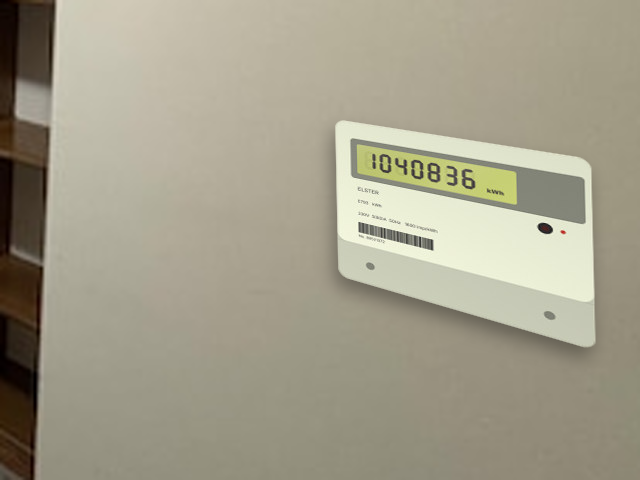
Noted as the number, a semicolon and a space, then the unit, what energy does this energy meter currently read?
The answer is 1040836; kWh
